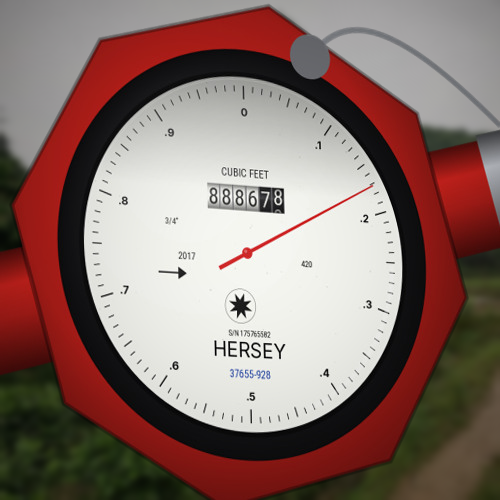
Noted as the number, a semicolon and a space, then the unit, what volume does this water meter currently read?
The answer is 888678.17; ft³
